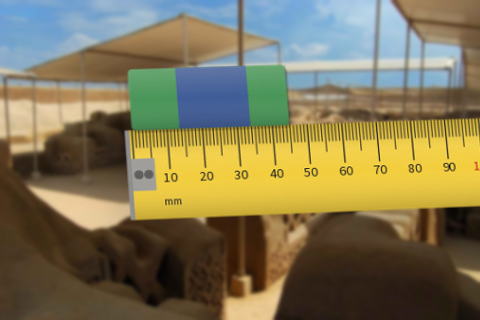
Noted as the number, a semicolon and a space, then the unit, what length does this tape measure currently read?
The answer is 45; mm
